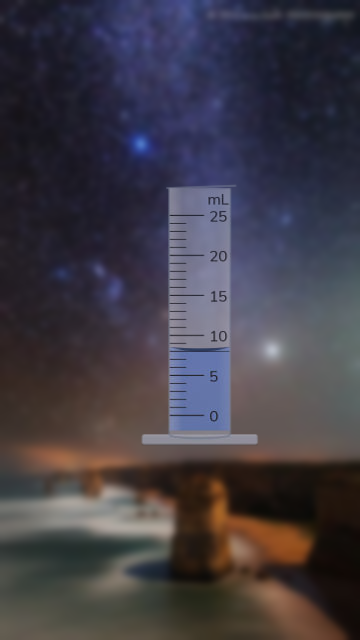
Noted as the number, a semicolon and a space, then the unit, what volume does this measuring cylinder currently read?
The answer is 8; mL
